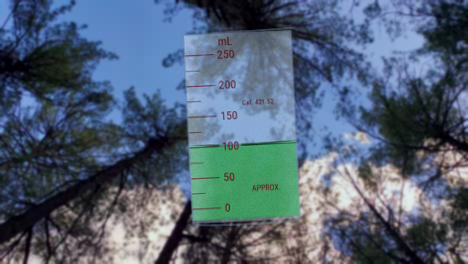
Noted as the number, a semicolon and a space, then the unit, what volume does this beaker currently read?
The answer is 100; mL
